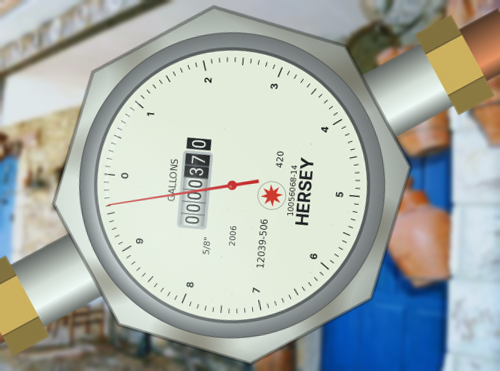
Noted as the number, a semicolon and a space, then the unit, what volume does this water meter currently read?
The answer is 369.6; gal
